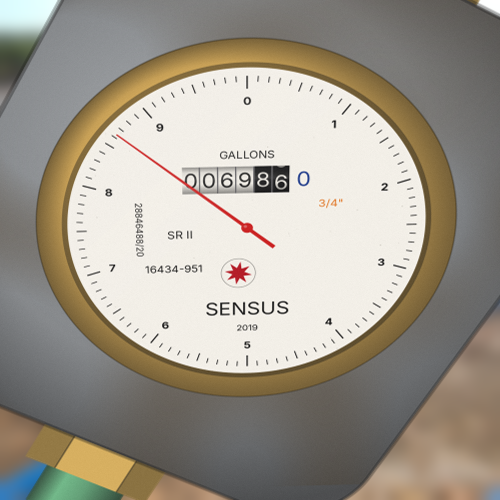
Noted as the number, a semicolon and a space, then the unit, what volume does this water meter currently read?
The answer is 69858.6; gal
